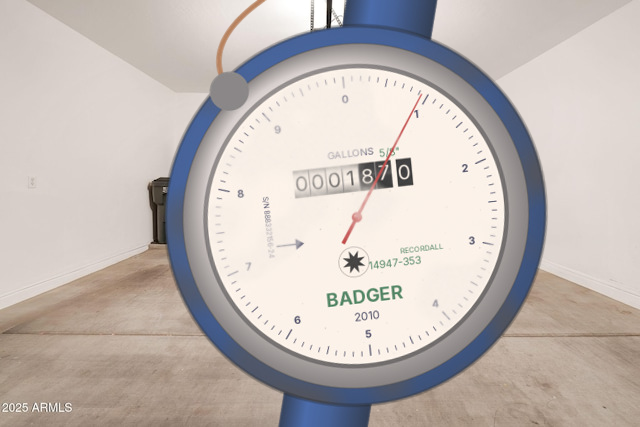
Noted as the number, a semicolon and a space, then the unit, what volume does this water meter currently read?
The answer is 1870.9; gal
